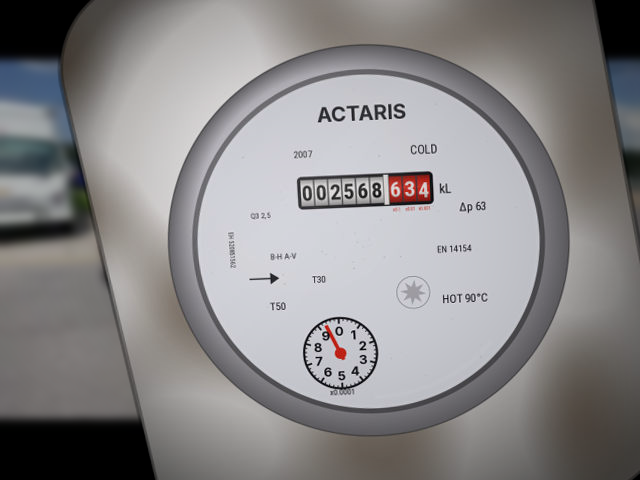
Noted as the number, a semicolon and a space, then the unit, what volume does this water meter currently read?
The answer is 2568.6339; kL
